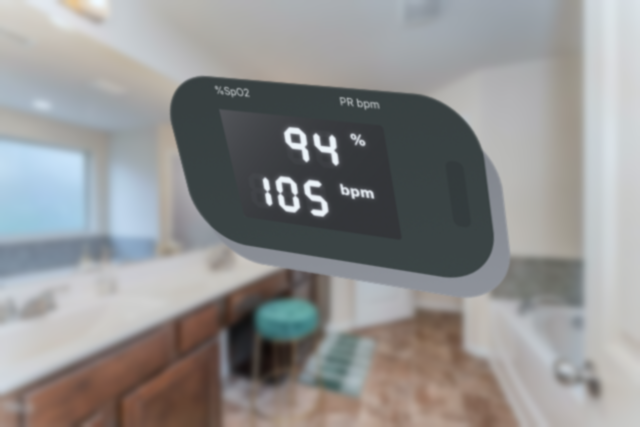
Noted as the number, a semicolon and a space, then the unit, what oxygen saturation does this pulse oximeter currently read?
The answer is 94; %
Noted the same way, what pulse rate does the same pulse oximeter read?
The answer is 105; bpm
